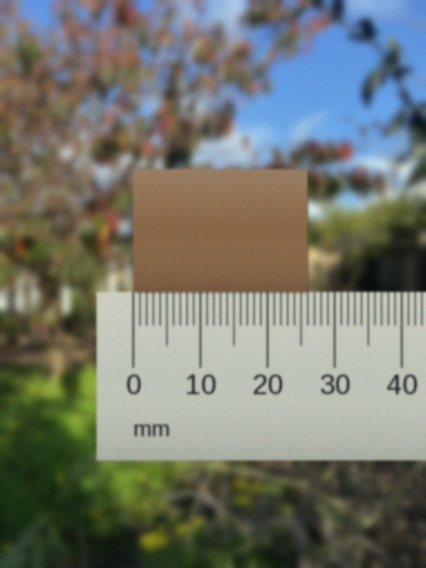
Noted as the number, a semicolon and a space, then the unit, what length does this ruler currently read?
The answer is 26; mm
